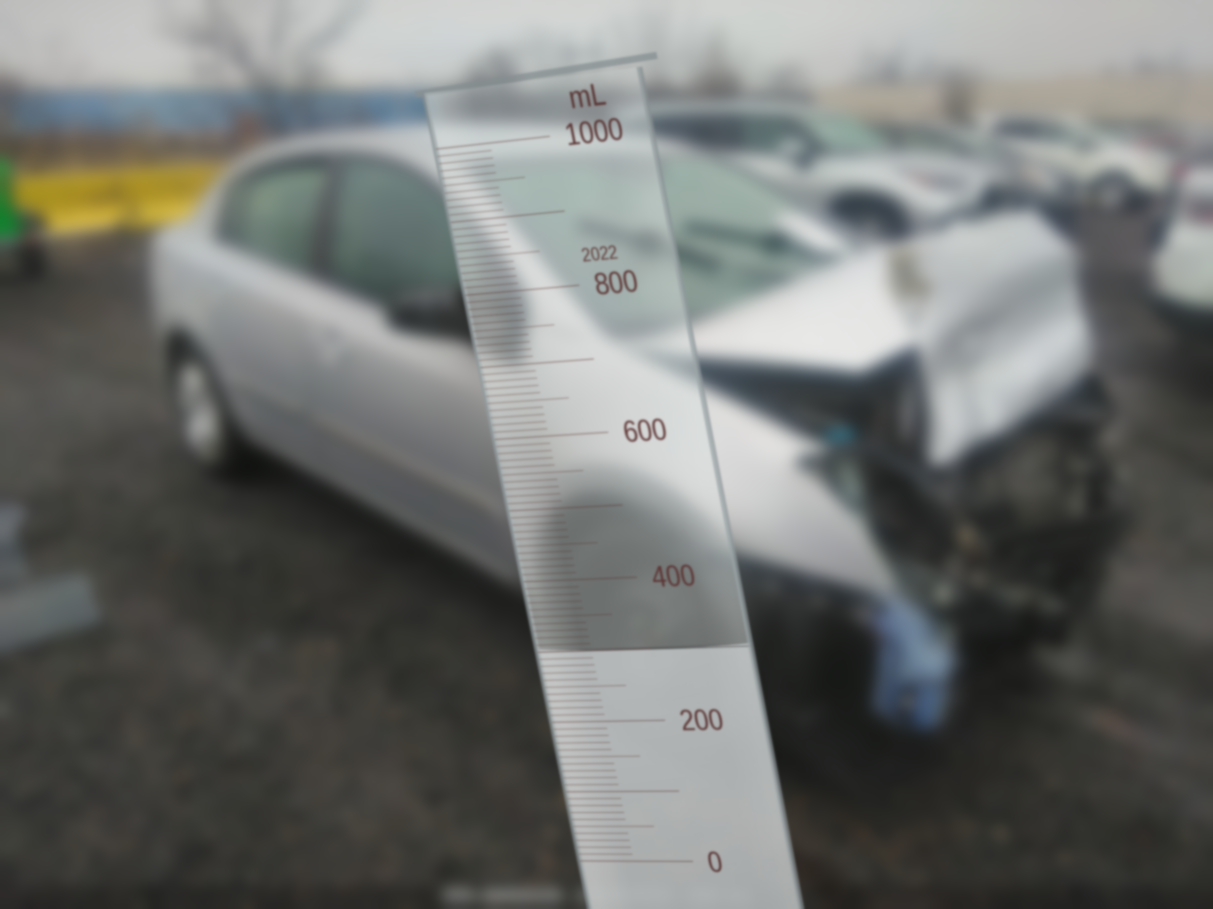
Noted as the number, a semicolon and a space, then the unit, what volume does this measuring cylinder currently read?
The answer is 300; mL
